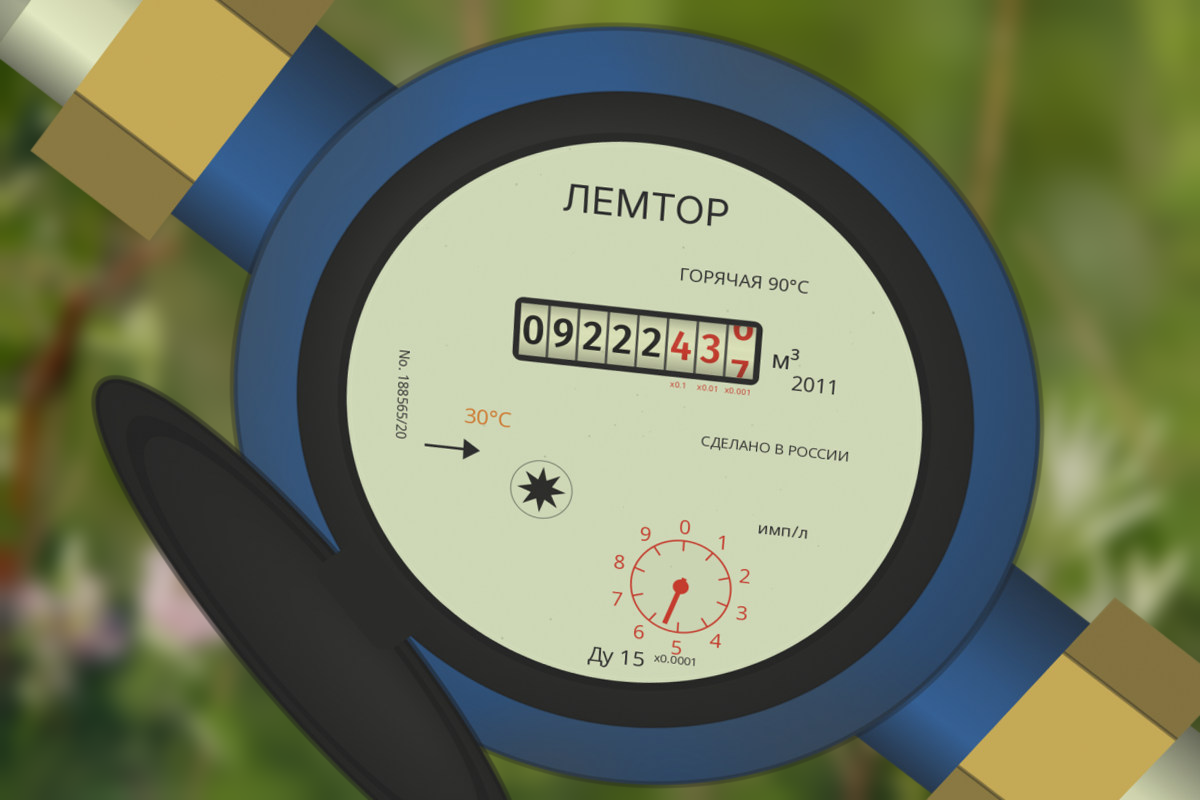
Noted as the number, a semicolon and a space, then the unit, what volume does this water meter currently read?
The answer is 9222.4365; m³
